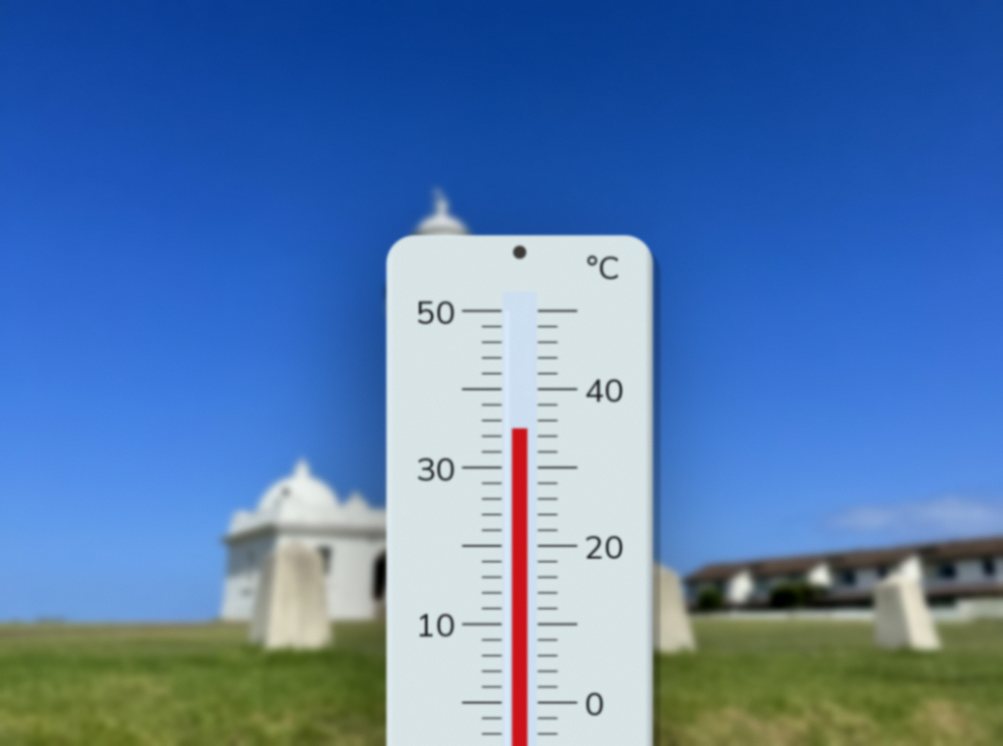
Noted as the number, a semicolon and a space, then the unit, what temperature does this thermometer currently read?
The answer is 35; °C
